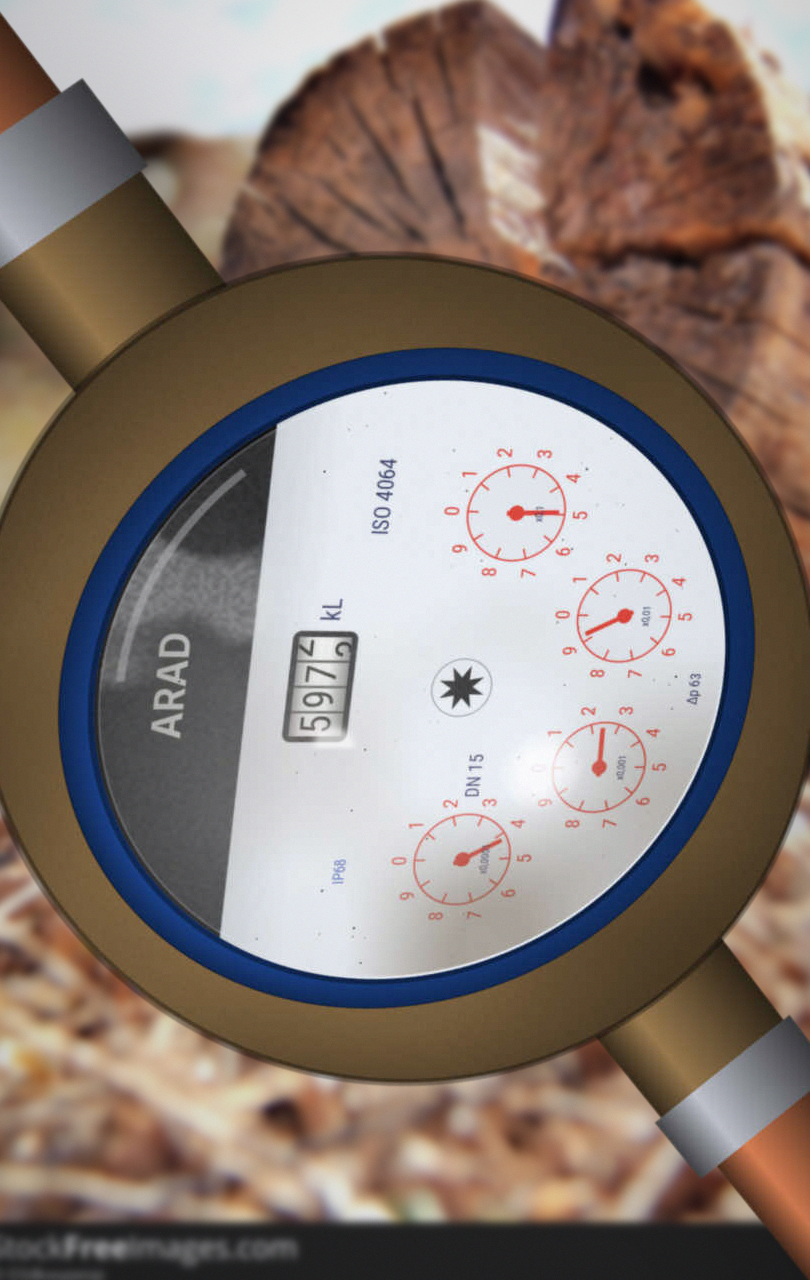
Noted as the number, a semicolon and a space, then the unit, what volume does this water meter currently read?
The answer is 5972.4924; kL
